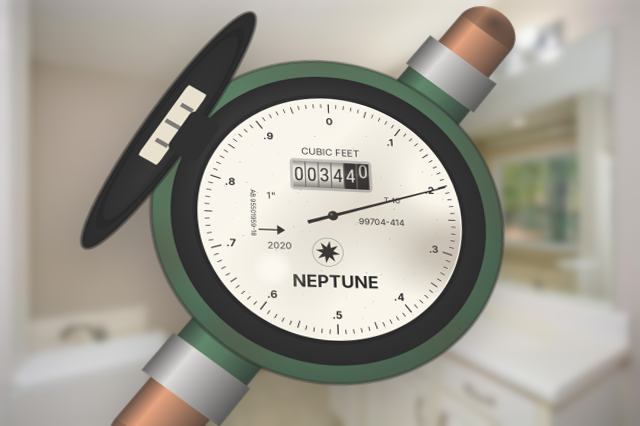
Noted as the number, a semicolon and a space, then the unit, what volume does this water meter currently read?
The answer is 3440.20; ft³
